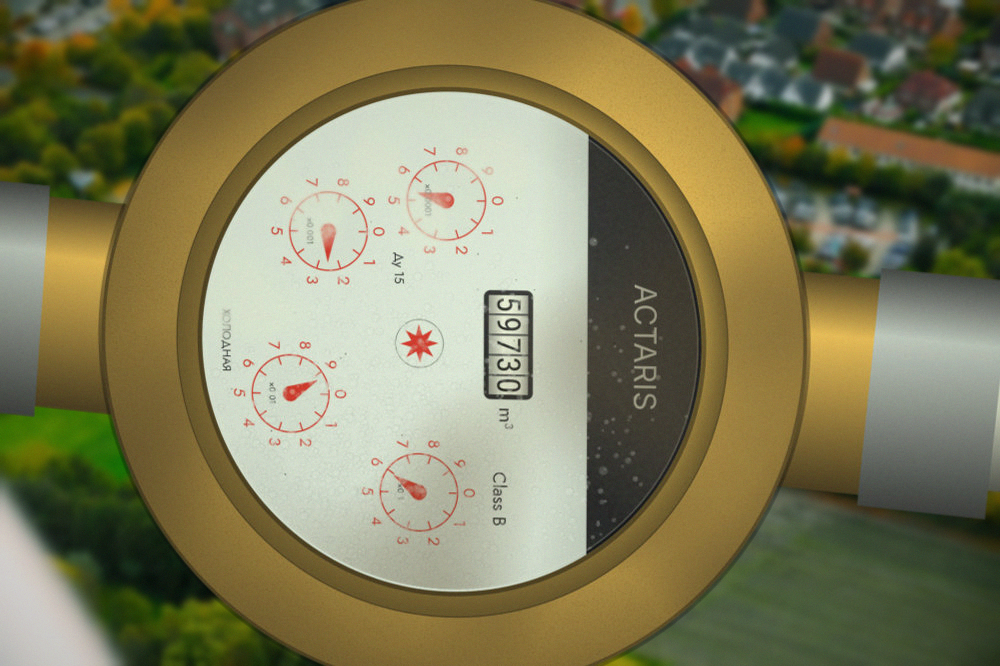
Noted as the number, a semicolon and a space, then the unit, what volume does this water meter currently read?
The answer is 59730.5925; m³
